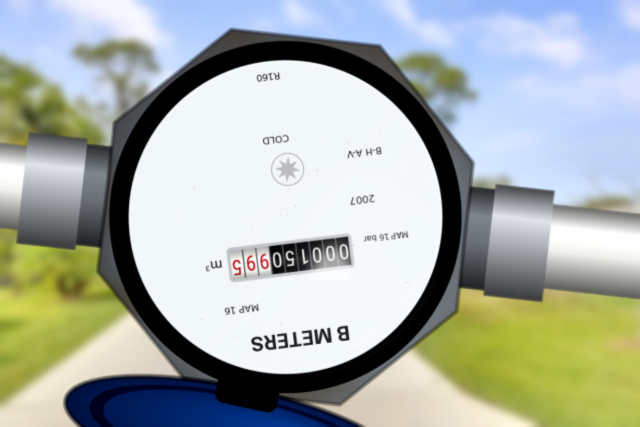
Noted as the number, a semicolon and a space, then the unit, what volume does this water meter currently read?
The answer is 150.995; m³
